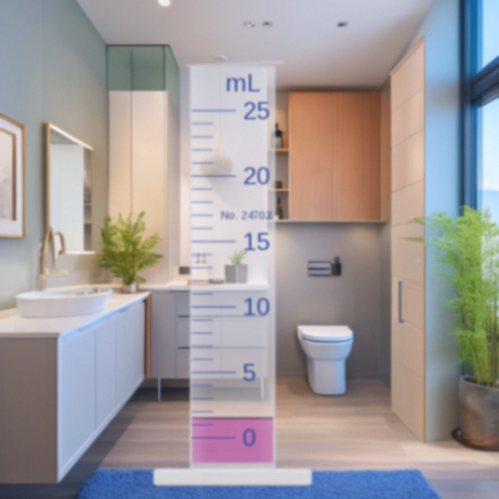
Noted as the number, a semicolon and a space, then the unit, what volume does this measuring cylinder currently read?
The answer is 1.5; mL
